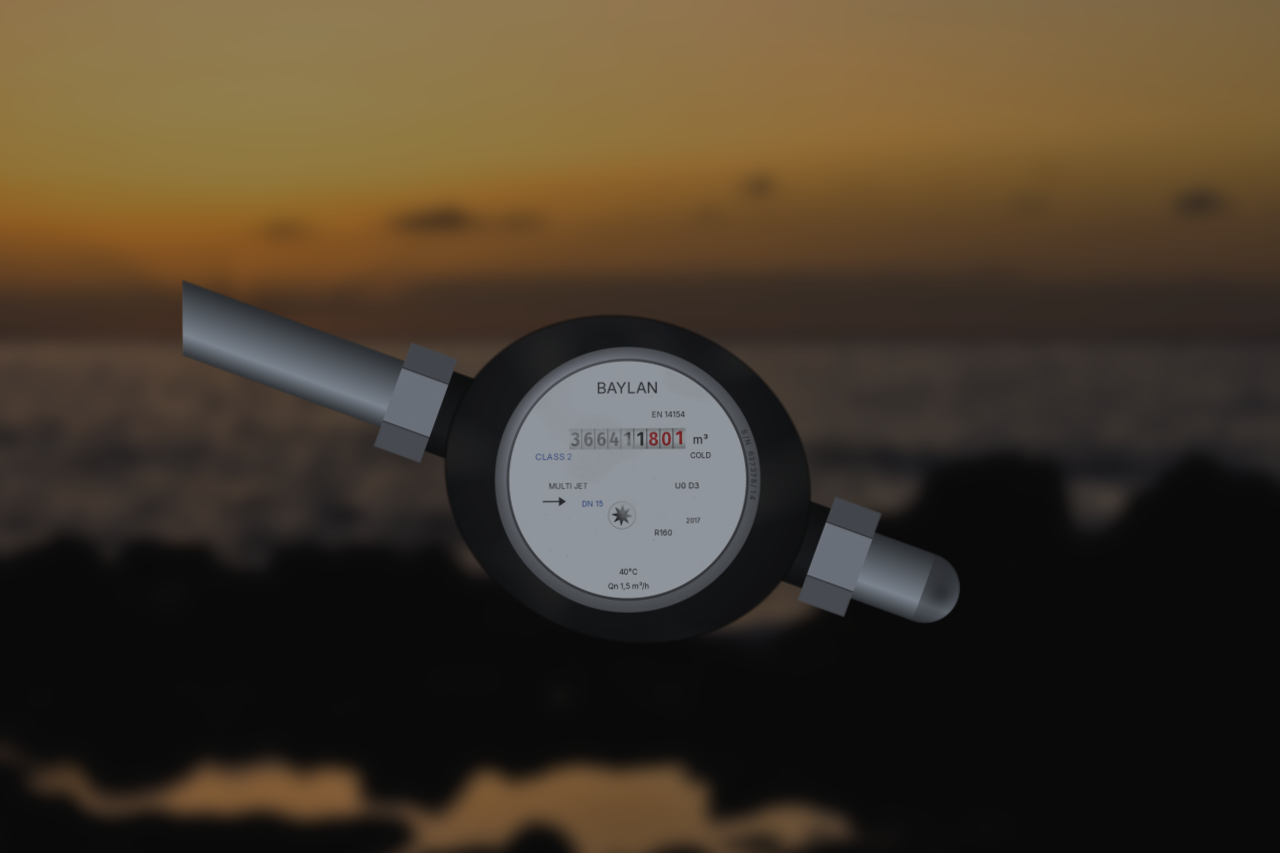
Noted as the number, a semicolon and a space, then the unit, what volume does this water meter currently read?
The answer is 366411.801; m³
